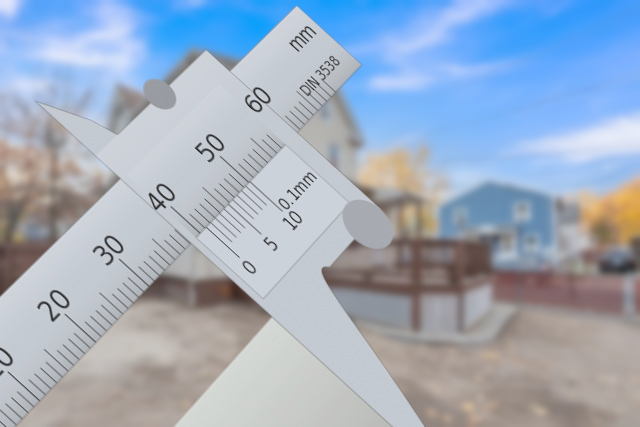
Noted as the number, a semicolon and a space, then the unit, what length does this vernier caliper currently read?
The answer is 41.2; mm
